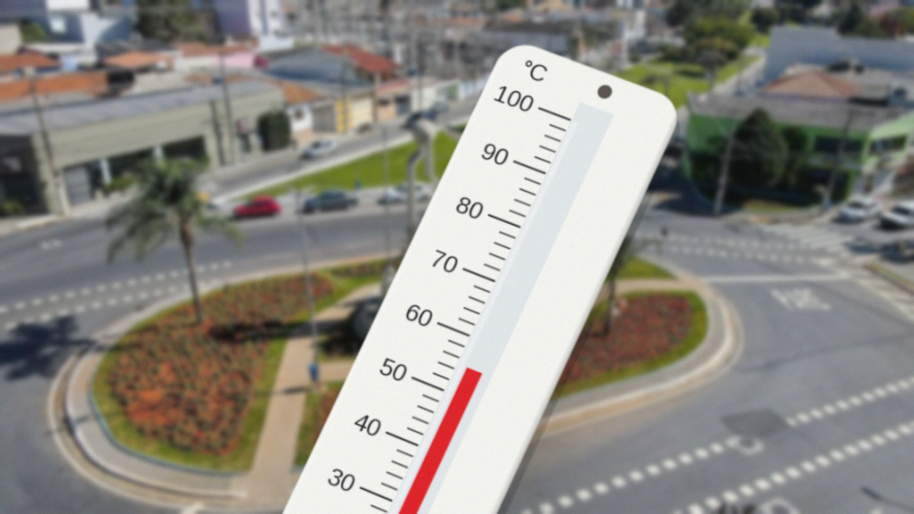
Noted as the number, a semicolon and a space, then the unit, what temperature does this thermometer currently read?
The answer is 55; °C
